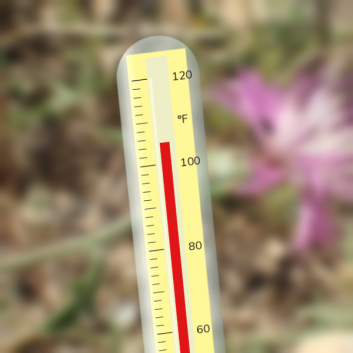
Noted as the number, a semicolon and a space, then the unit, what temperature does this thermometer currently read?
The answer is 105; °F
